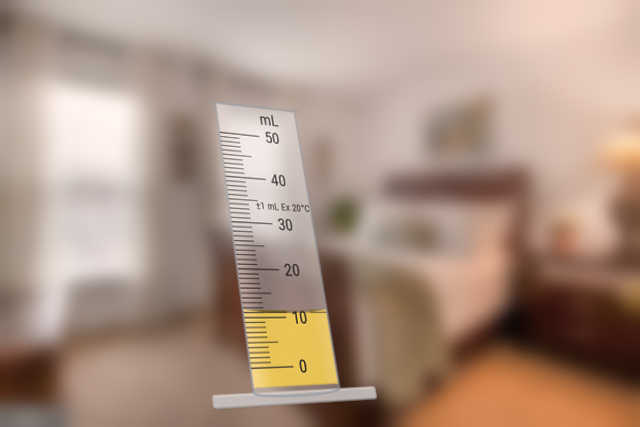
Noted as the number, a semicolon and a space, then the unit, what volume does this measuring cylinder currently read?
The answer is 11; mL
